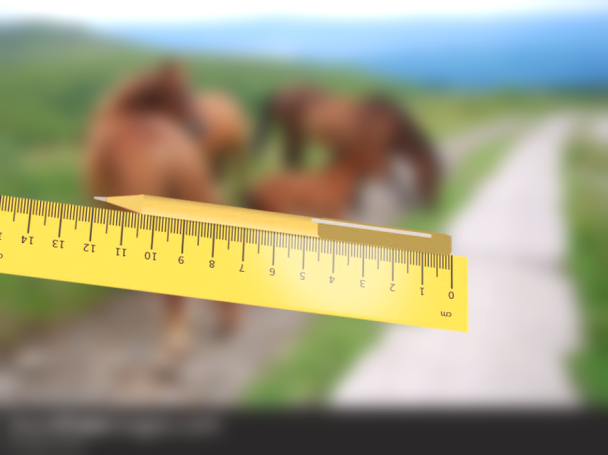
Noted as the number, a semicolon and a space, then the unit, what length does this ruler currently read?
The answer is 12; cm
